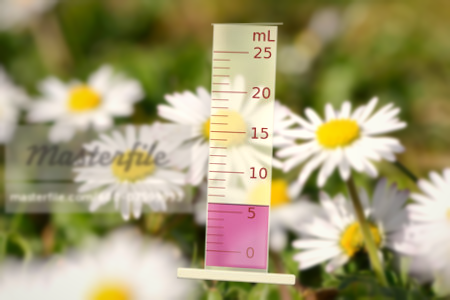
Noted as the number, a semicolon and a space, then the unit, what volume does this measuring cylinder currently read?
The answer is 6; mL
